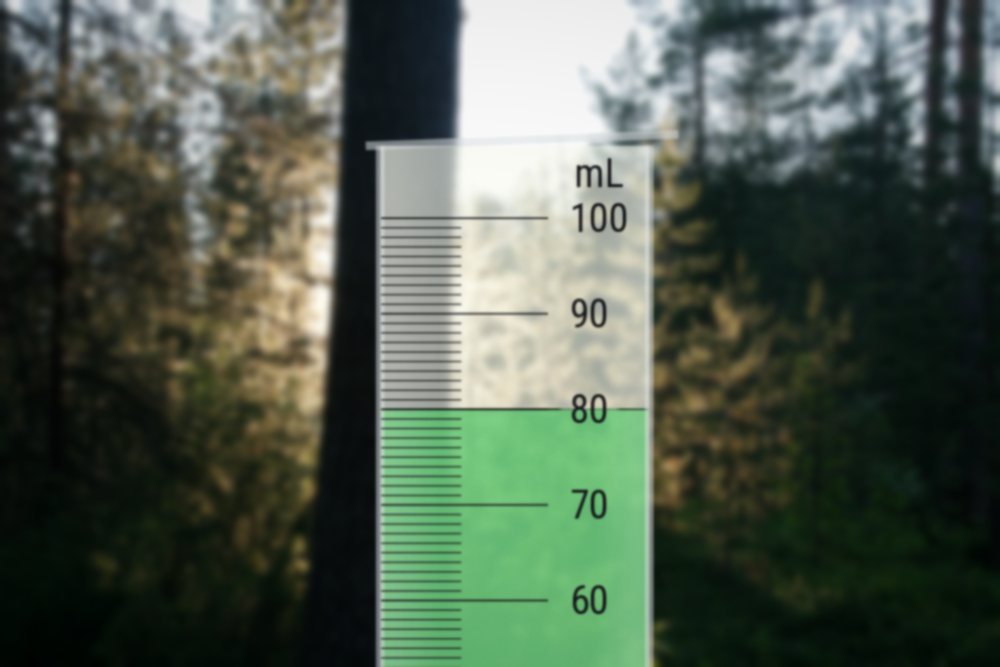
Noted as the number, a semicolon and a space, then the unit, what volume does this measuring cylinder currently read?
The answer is 80; mL
